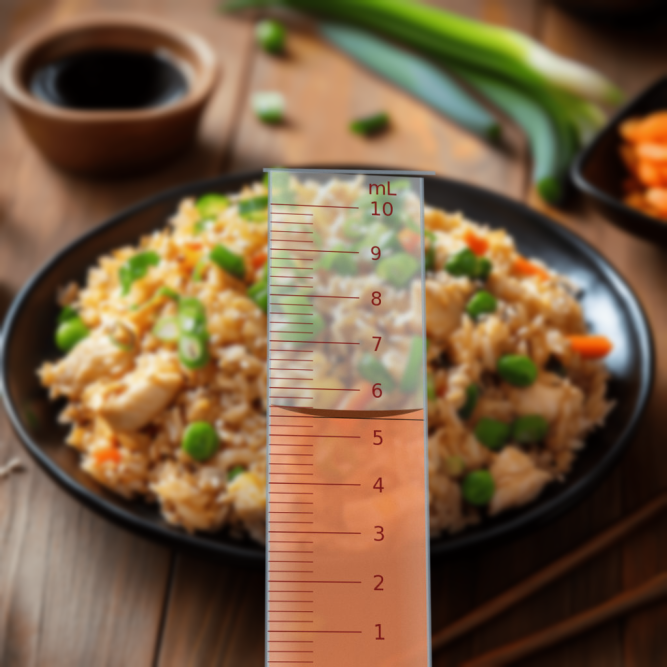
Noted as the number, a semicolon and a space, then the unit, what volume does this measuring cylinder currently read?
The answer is 5.4; mL
